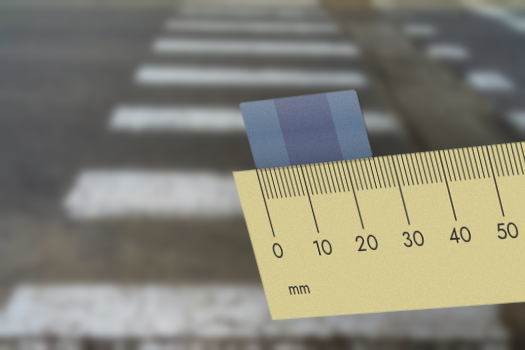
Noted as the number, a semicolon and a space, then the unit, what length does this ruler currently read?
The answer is 26; mm
